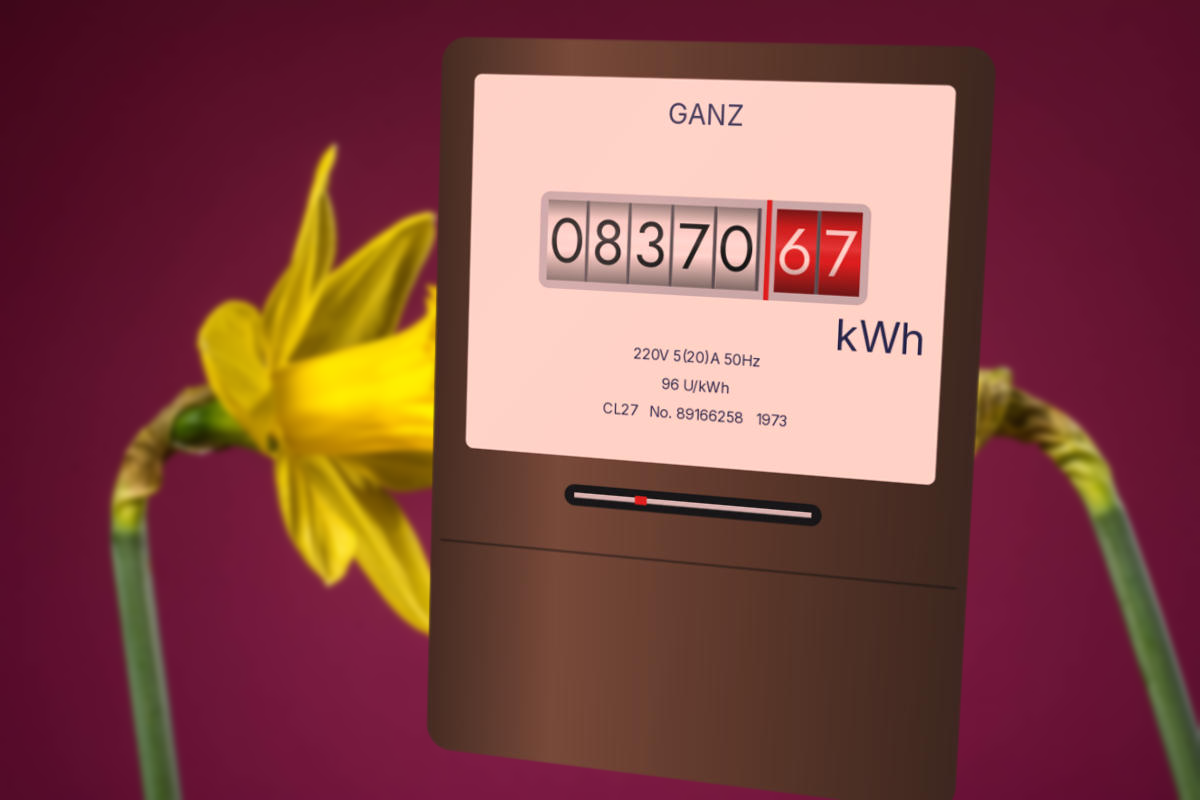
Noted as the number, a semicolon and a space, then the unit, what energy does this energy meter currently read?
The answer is 8370.67; kWh
